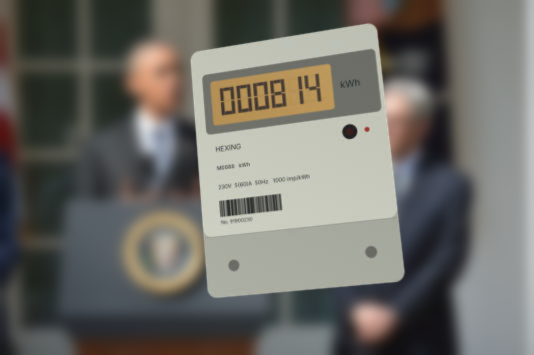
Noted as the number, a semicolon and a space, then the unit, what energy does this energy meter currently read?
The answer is 814; kWh
